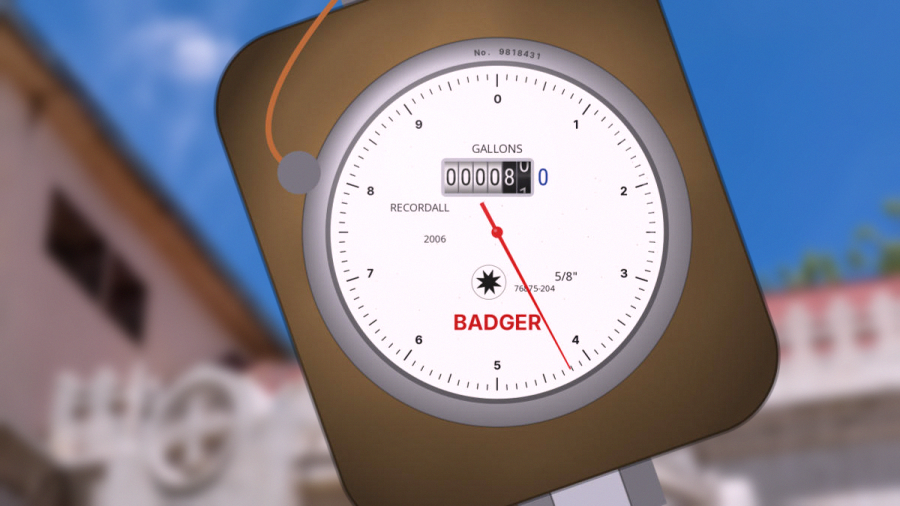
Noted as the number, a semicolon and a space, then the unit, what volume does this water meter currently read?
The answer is 804.2; gal
